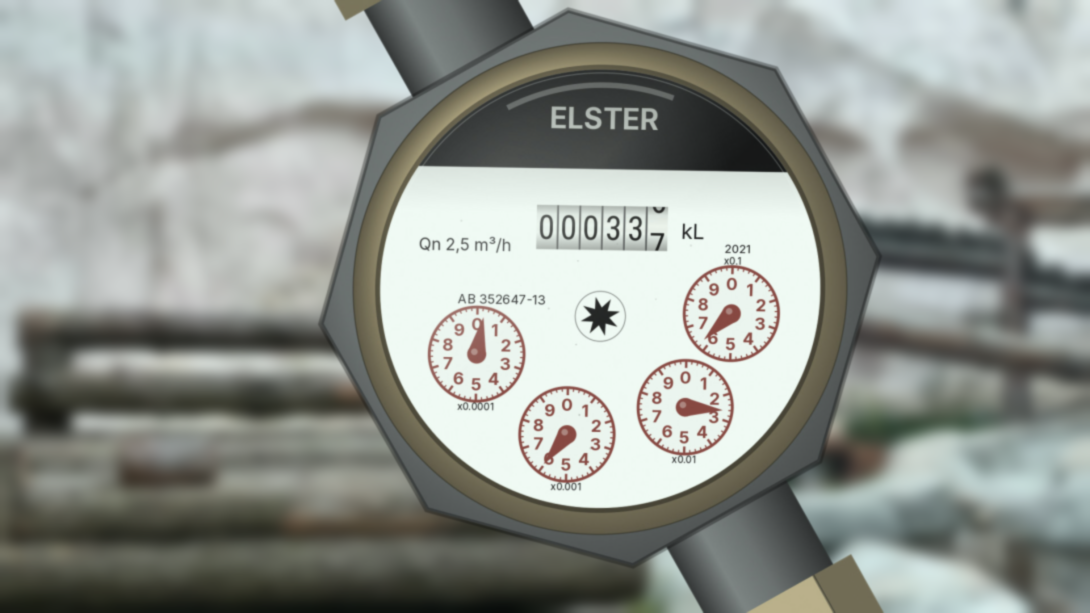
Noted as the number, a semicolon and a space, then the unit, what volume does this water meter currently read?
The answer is 336.6260; kL
